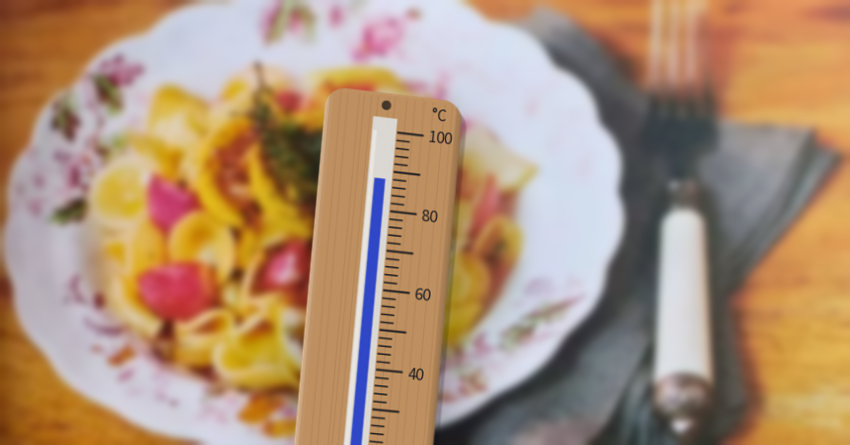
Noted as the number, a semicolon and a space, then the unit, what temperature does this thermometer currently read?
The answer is 88; °C
